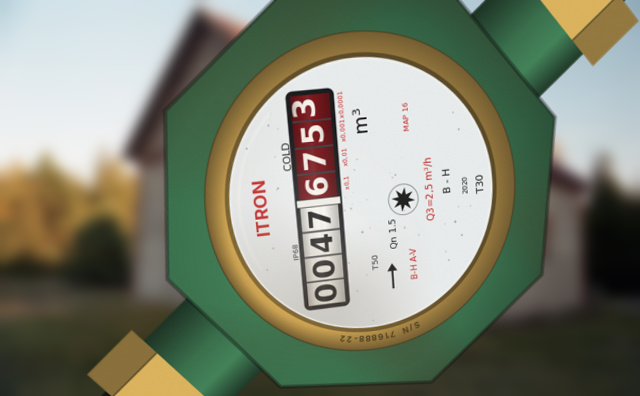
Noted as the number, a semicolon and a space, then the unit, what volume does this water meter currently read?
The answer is 47.6753; m³
